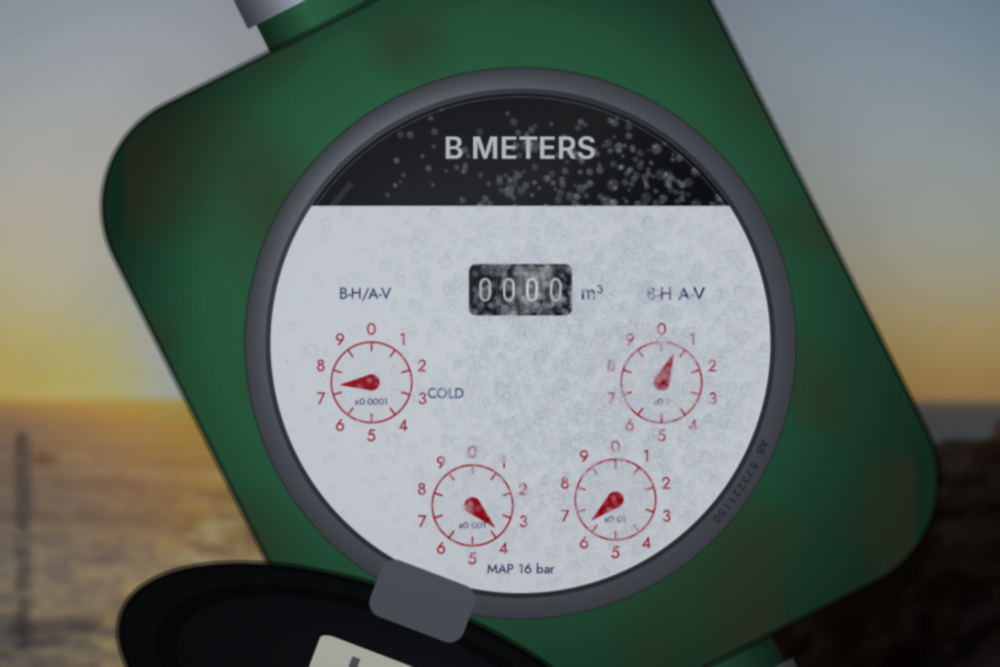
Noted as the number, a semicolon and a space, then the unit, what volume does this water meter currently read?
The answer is 0.0637; m³
